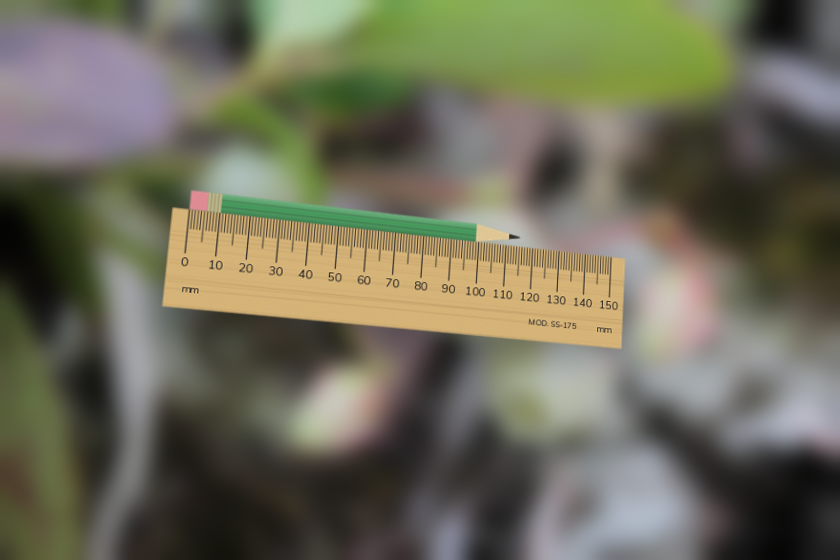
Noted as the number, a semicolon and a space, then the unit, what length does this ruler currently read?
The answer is 115; mm
